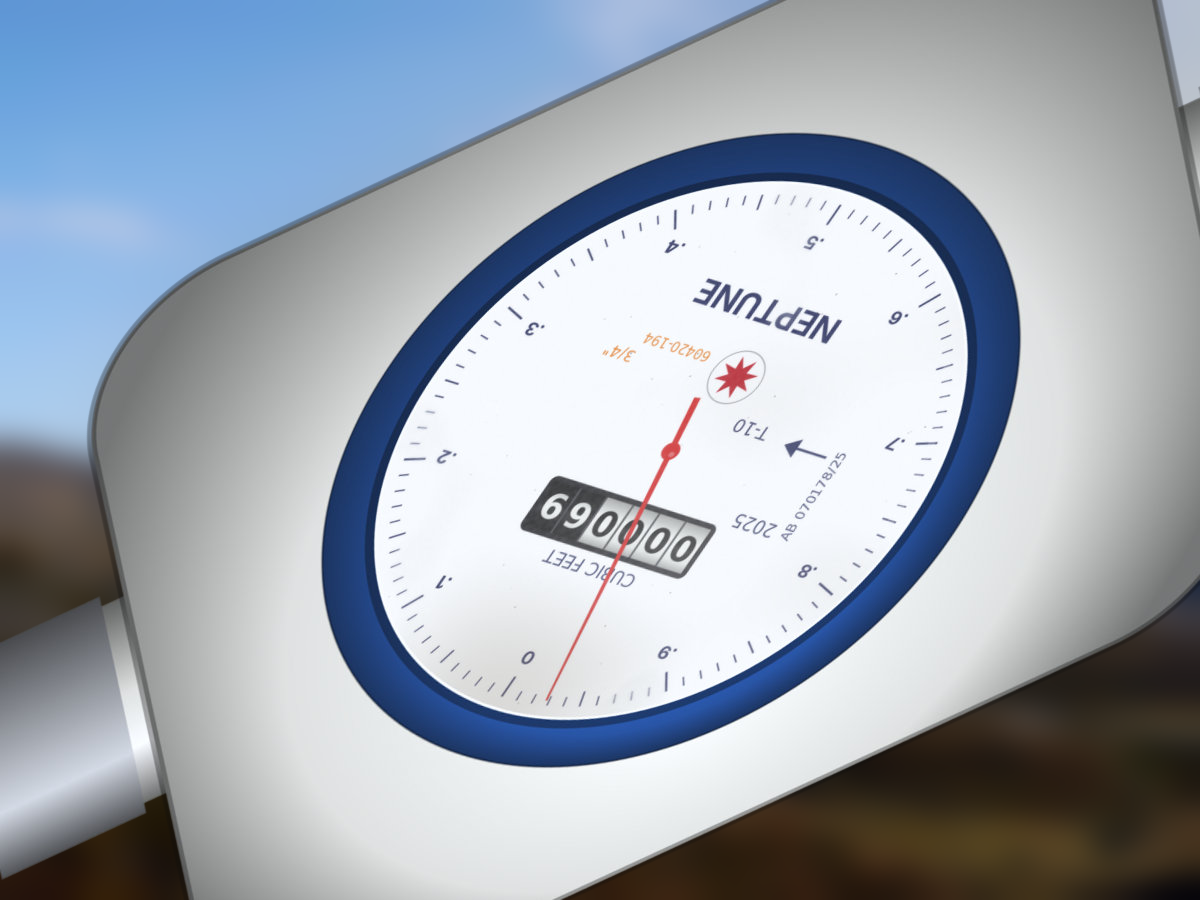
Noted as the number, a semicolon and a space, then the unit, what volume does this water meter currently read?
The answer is 68.97; ft³
